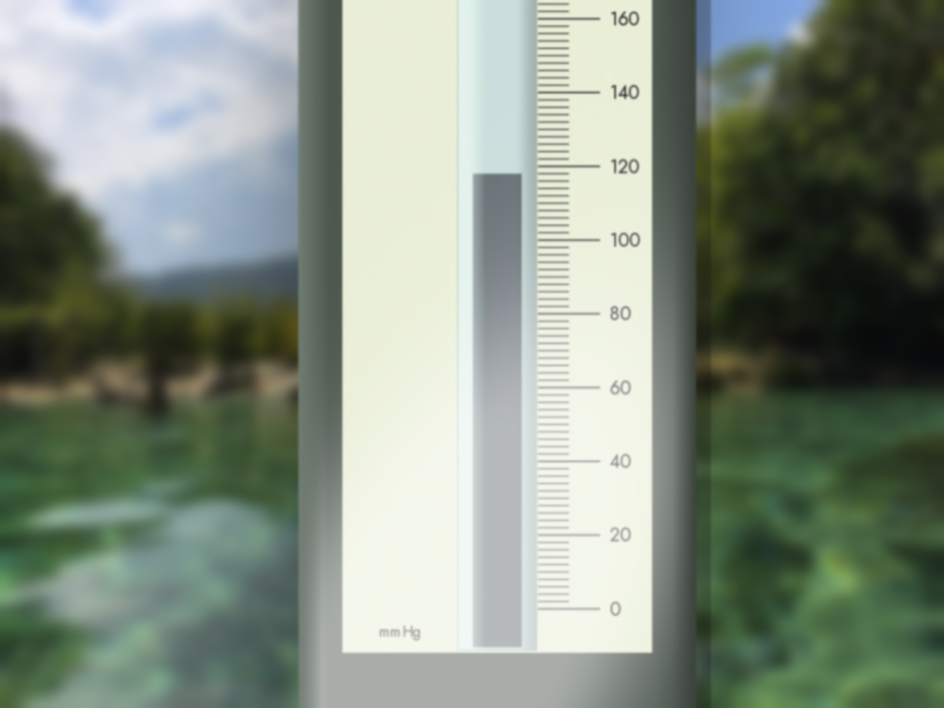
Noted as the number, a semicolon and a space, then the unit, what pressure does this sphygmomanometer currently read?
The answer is 118; mmHg
